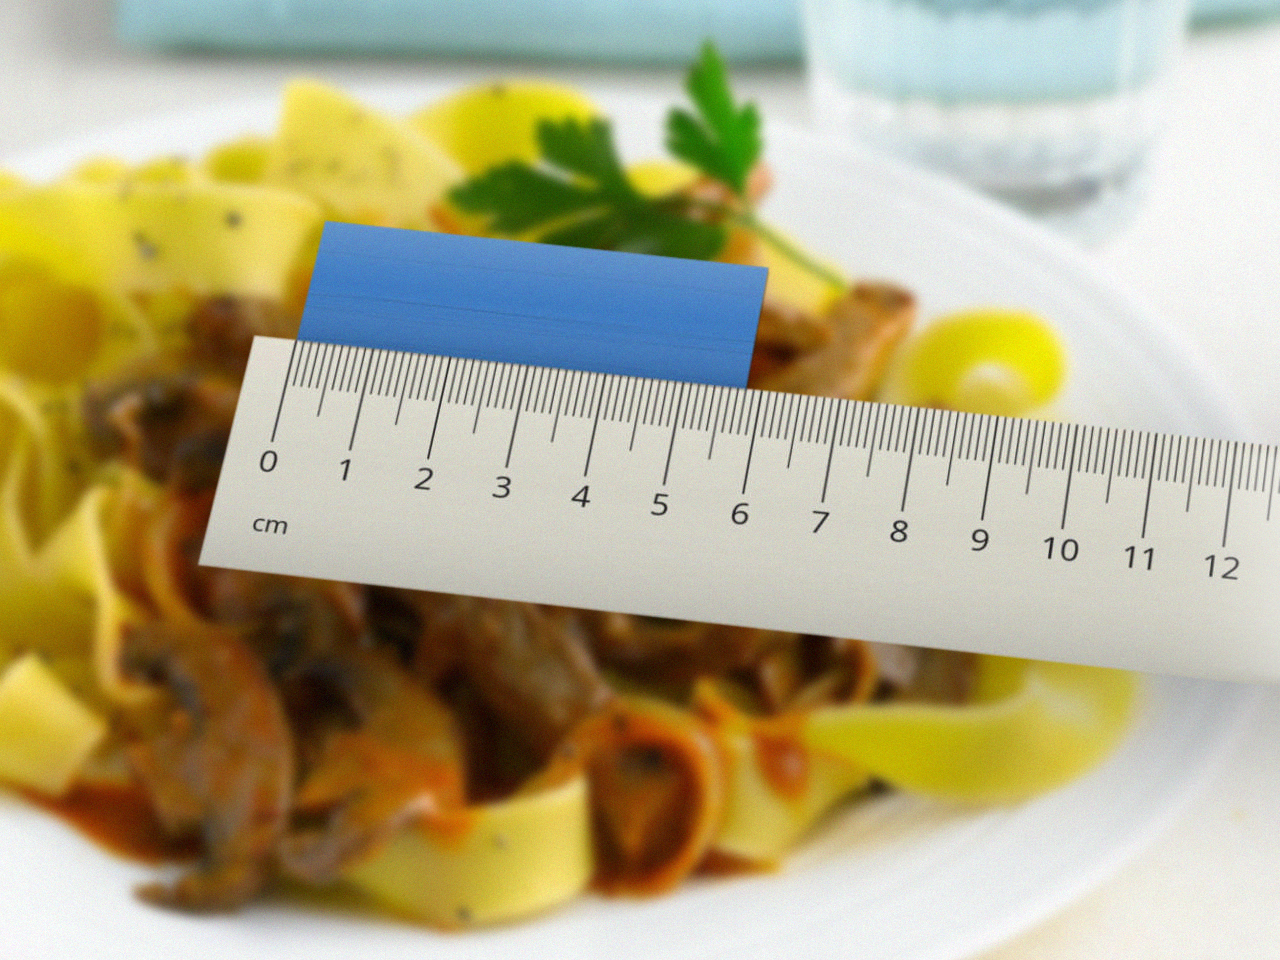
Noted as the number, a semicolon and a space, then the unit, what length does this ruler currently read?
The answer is 5.8; cm
